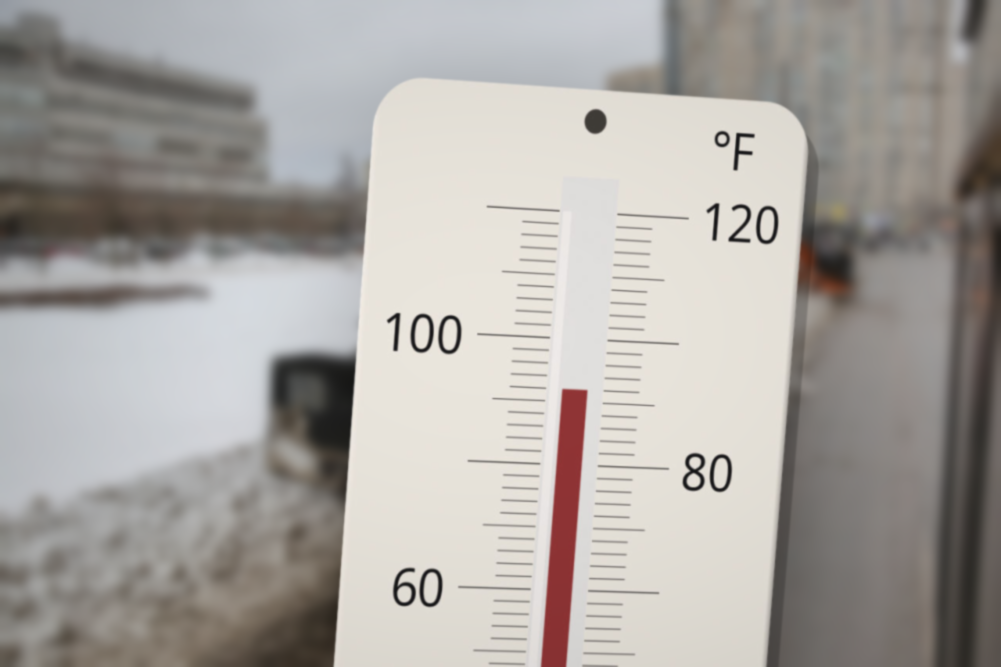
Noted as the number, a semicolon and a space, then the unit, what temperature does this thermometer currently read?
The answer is 92; °F
